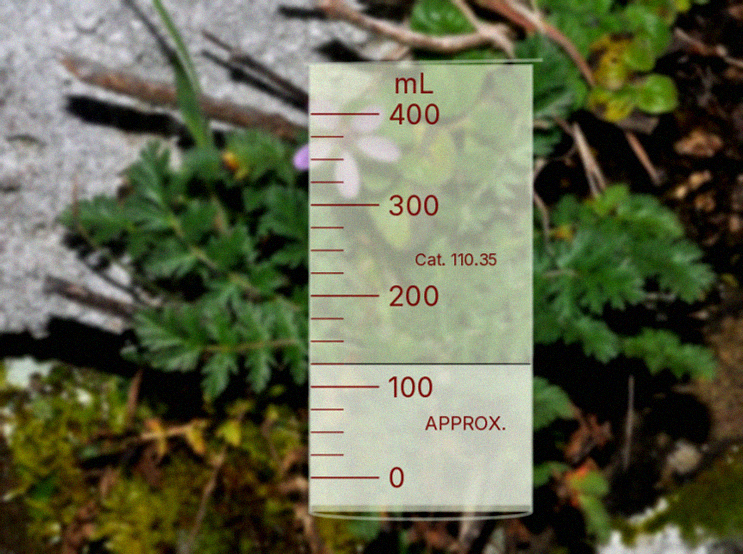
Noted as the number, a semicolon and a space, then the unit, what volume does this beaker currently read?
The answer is 125; mL
